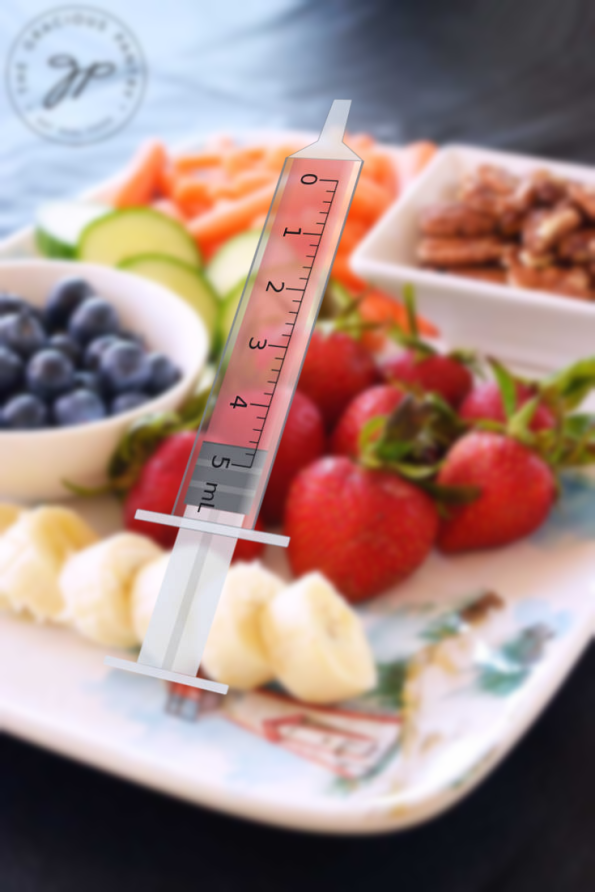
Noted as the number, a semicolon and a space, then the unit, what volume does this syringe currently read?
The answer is 4.7; mL
